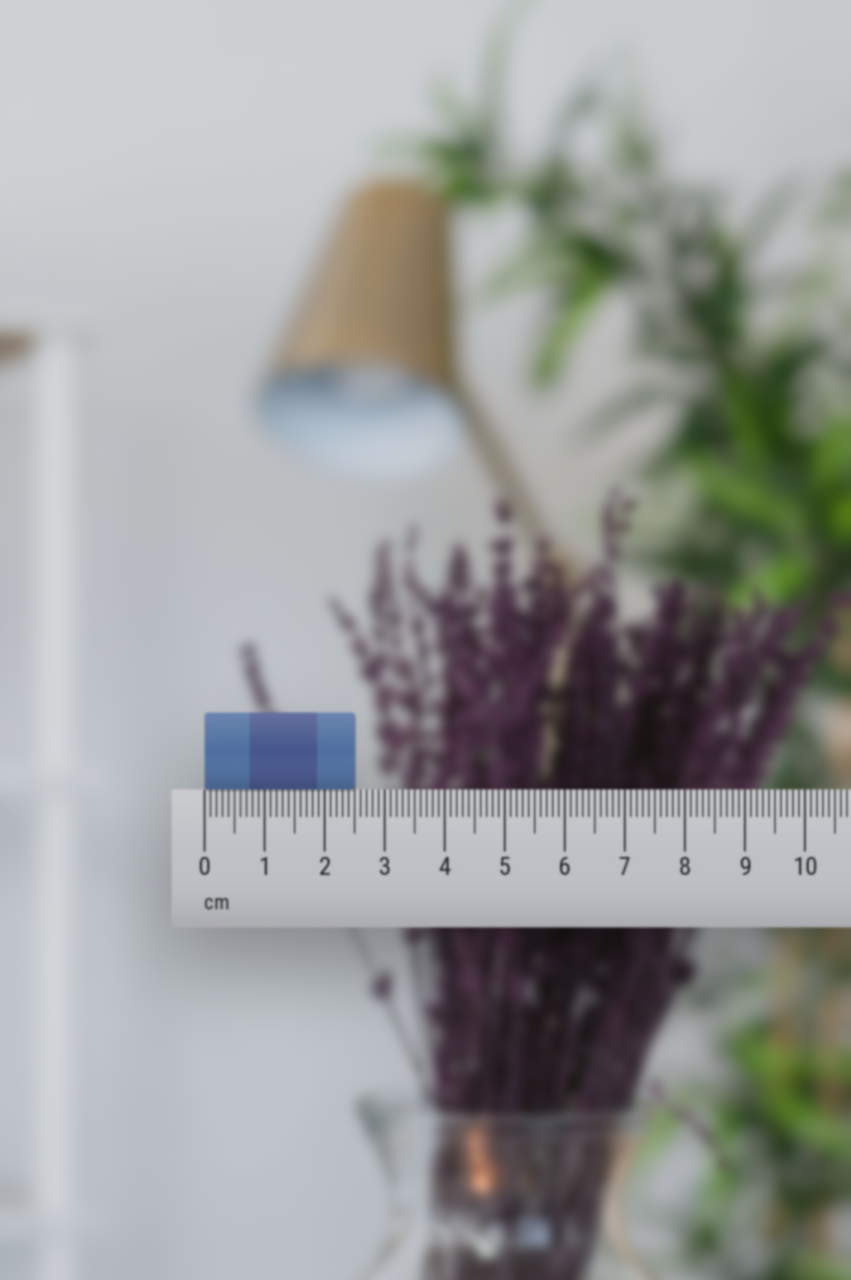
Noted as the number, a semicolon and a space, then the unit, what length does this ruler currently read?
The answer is 2.5; cm
